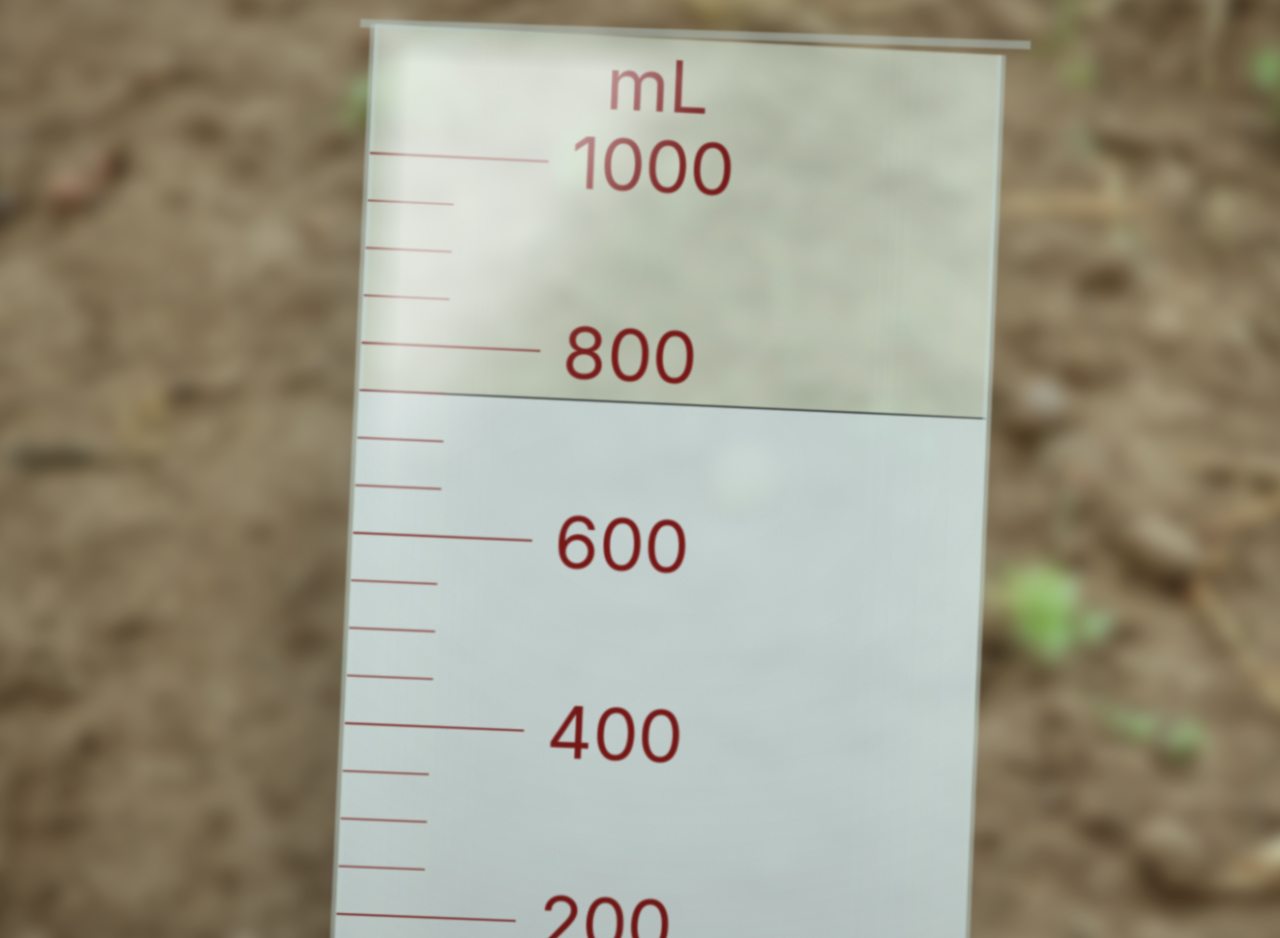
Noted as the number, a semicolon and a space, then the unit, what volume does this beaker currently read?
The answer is 750; mL
